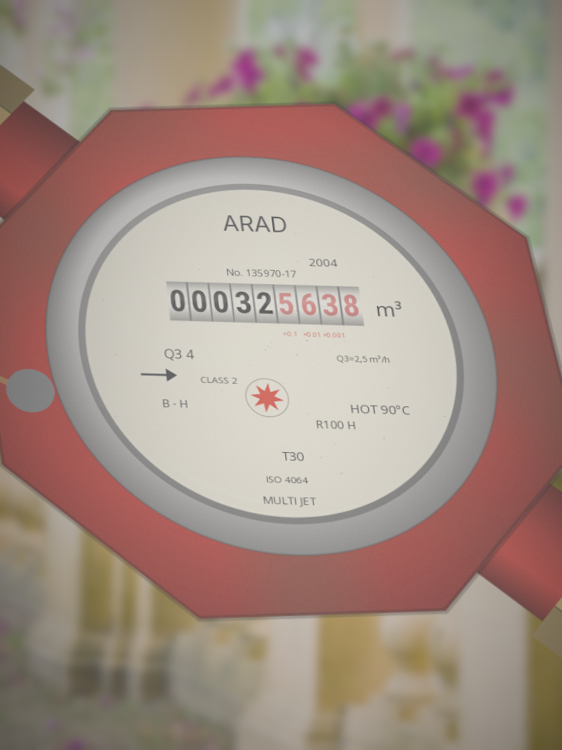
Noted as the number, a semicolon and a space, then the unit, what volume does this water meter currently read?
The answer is 32.5638; m³
